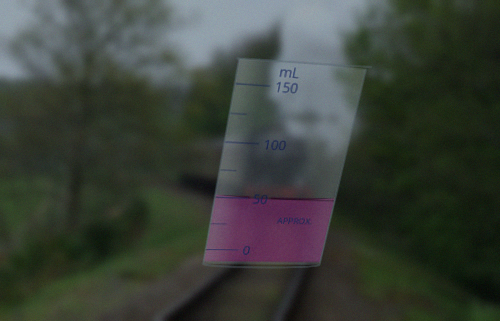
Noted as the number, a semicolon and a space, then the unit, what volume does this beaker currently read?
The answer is 50; mL
